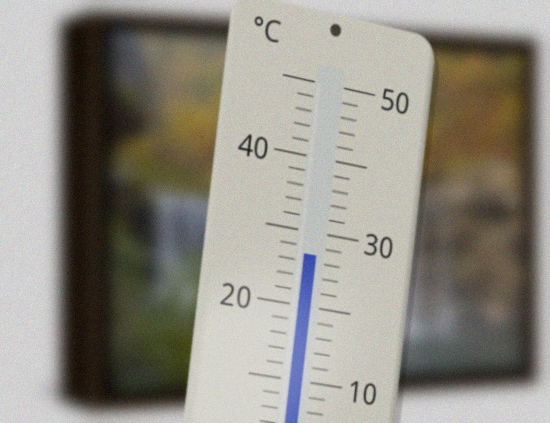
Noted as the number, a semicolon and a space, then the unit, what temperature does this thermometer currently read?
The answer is 27; °C
